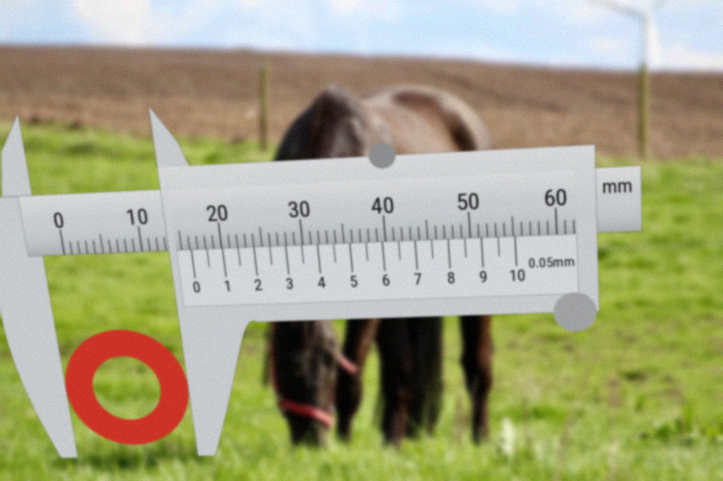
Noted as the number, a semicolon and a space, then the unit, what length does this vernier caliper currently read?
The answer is 16.2; mm
